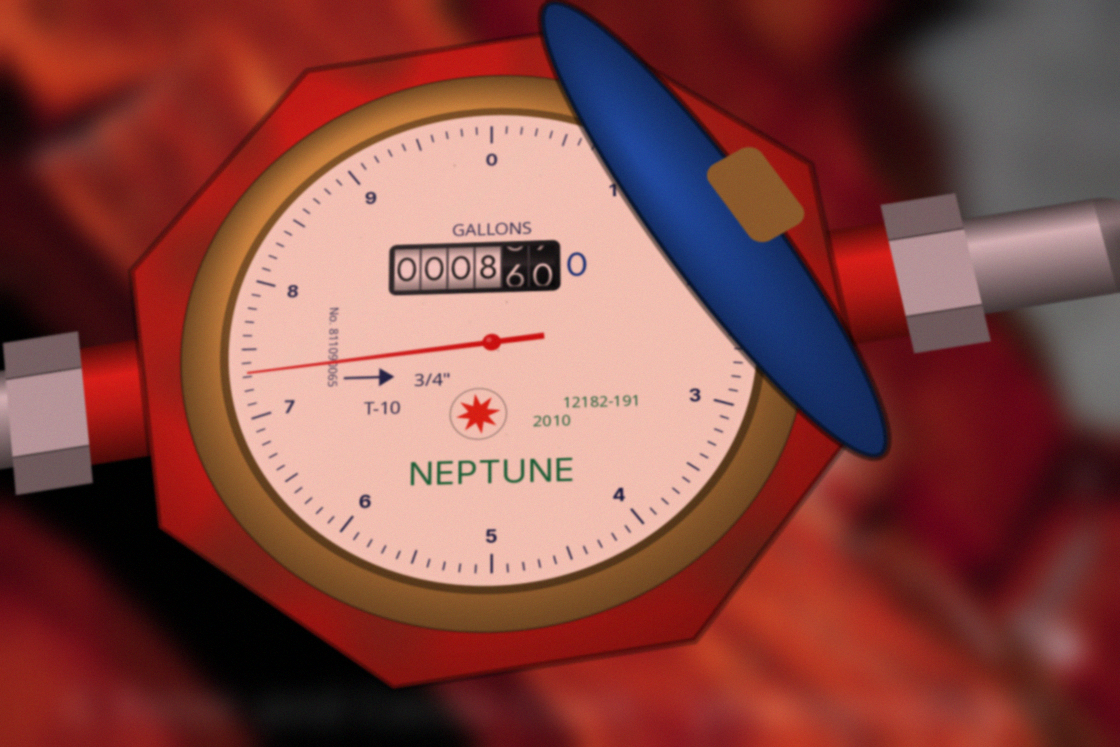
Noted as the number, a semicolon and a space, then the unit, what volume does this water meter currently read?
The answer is 8597.3; gal
